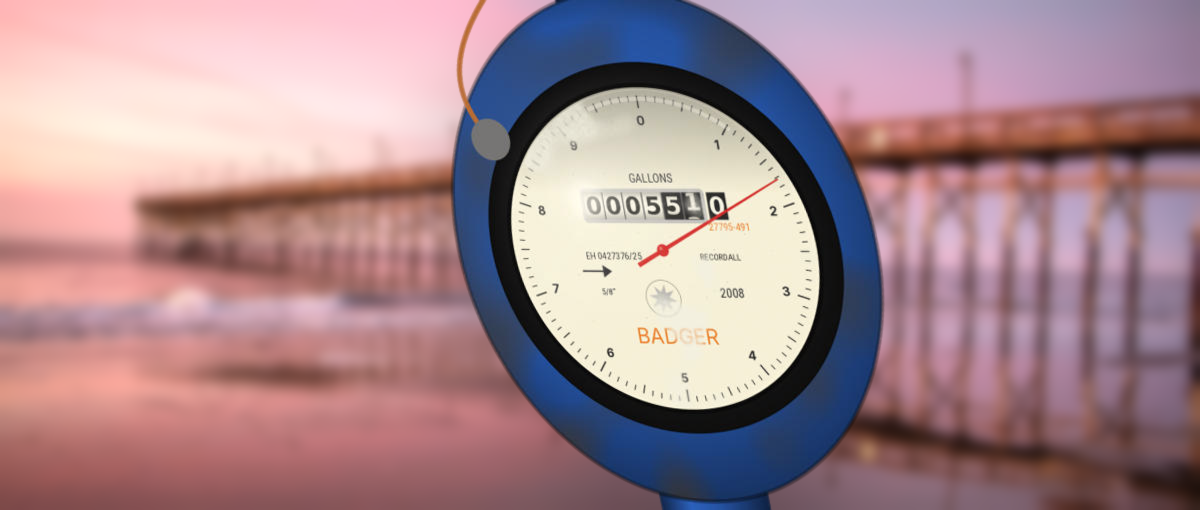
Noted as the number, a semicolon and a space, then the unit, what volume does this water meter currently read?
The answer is 5511.7; gal
